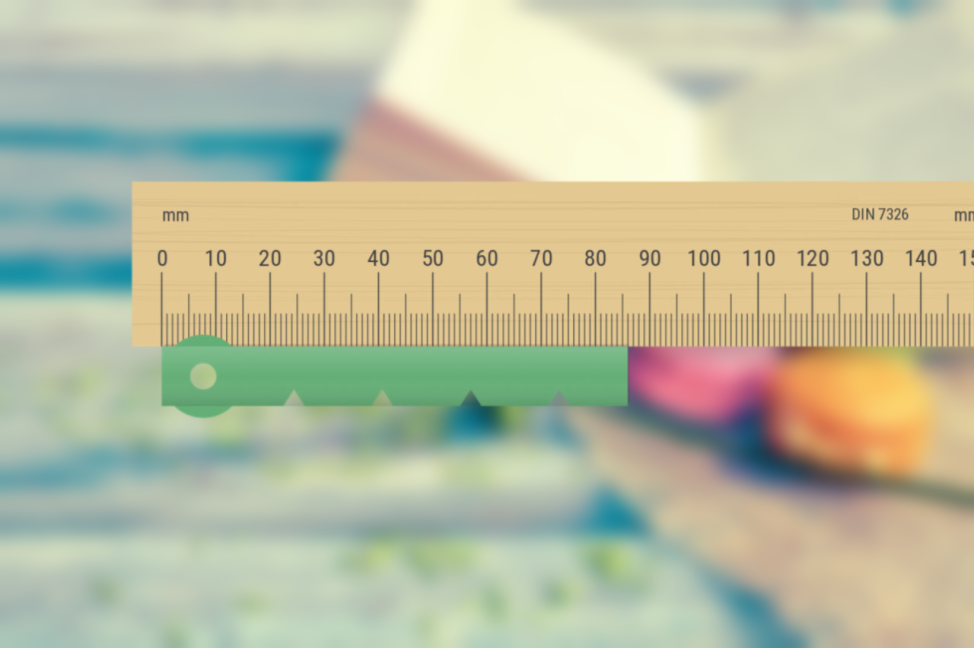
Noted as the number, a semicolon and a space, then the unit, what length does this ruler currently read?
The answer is 86; mm
